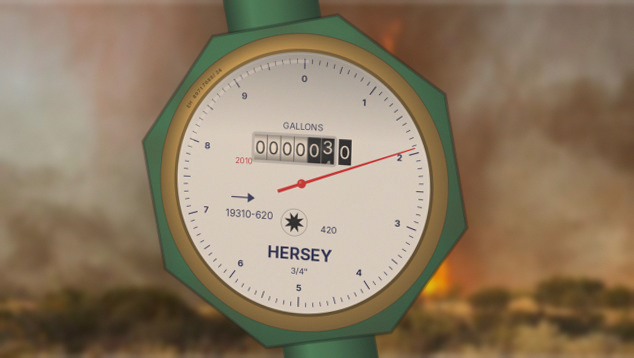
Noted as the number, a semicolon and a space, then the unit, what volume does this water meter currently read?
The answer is 31.9; gal
